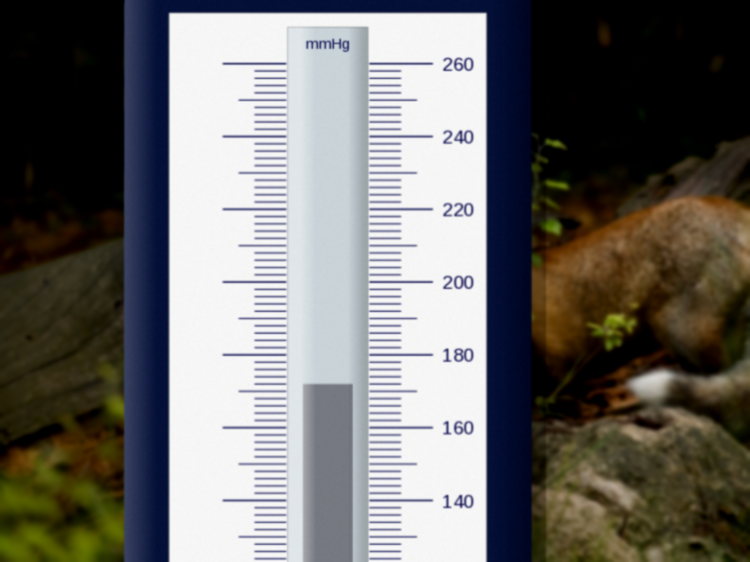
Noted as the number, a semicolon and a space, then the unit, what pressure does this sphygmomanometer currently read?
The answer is 172; mmHg
